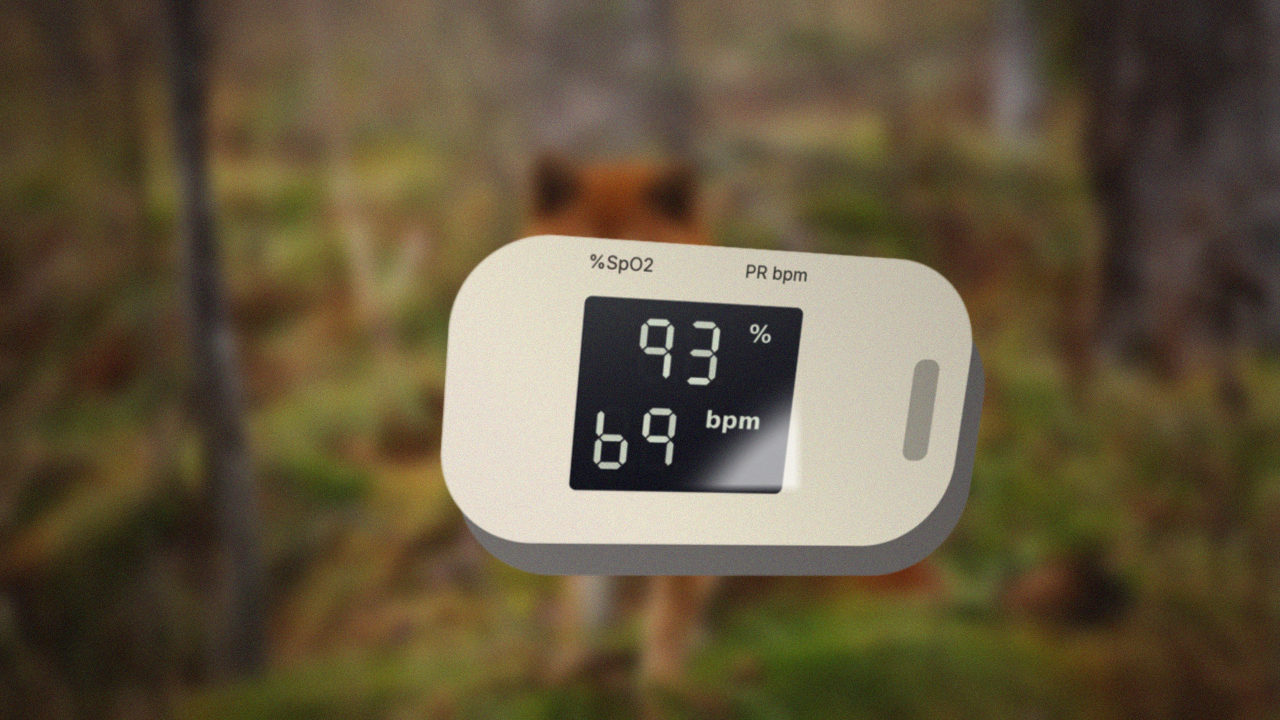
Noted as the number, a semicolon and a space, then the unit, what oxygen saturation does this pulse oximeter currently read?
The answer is 93; %
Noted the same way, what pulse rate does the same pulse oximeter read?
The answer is 69; bpm
